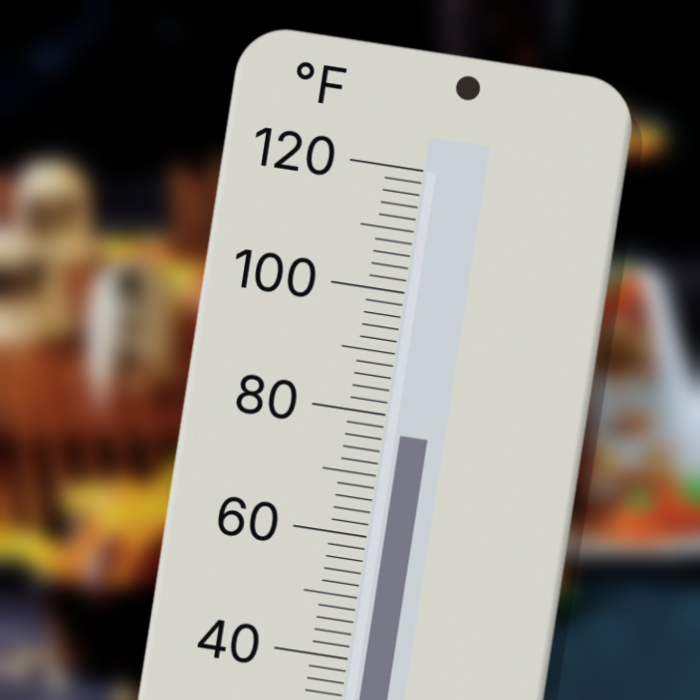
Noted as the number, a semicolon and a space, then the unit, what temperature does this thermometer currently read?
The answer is 77; °F
